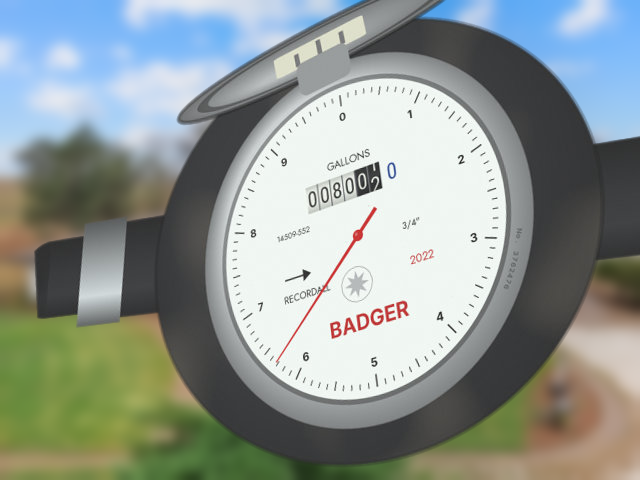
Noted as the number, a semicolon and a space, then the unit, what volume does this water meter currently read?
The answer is 80016.3; gal
